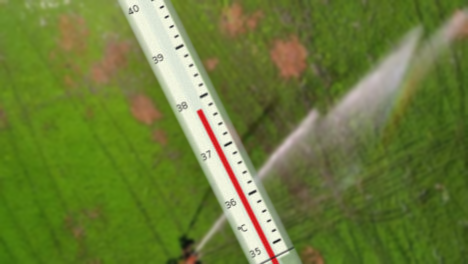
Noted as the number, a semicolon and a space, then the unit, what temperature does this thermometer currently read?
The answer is 37.8; °C
